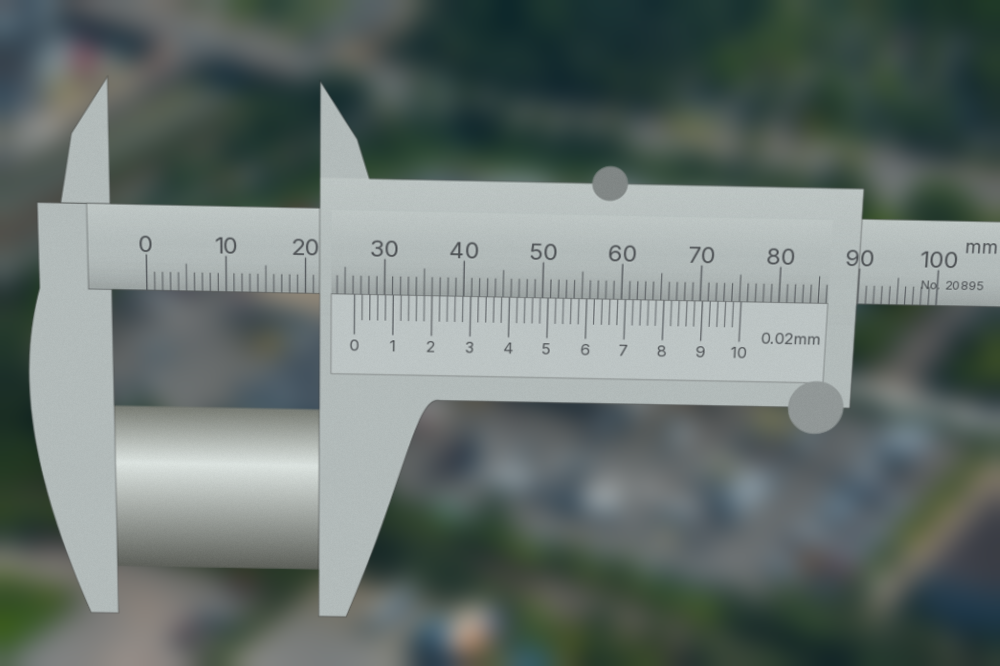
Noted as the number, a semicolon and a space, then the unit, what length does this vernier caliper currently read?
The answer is 26.2; mm
